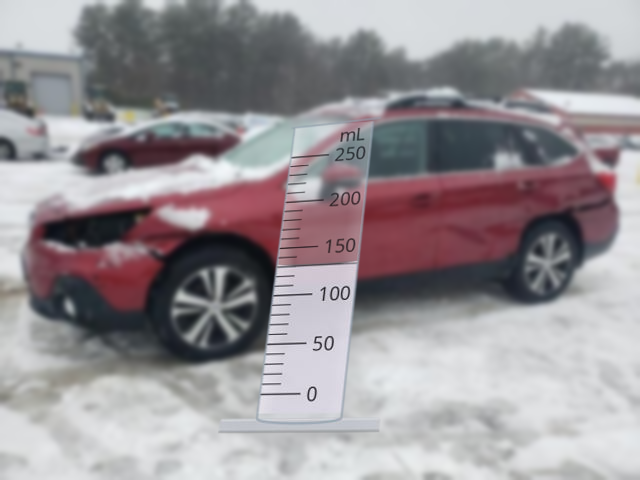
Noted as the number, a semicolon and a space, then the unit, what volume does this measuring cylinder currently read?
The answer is 130; mL
